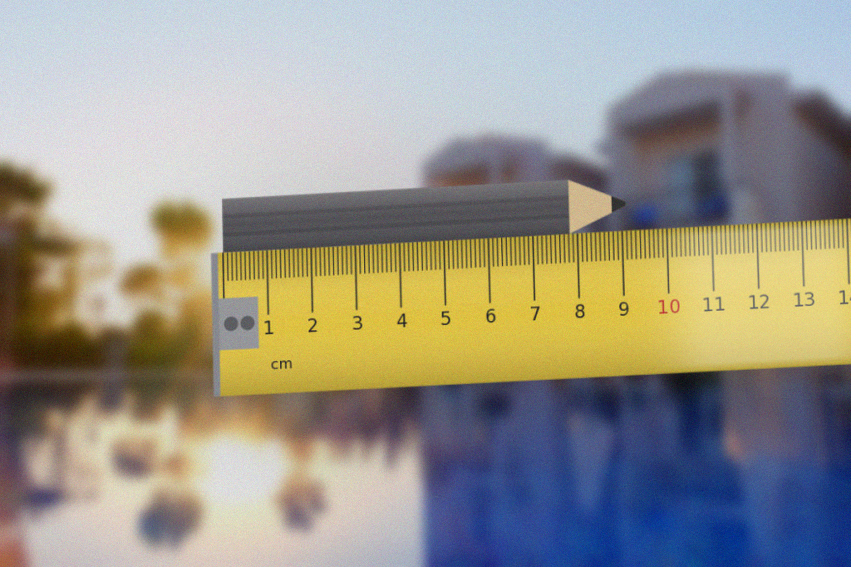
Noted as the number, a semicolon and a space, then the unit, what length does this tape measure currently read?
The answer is 9.1; cm
